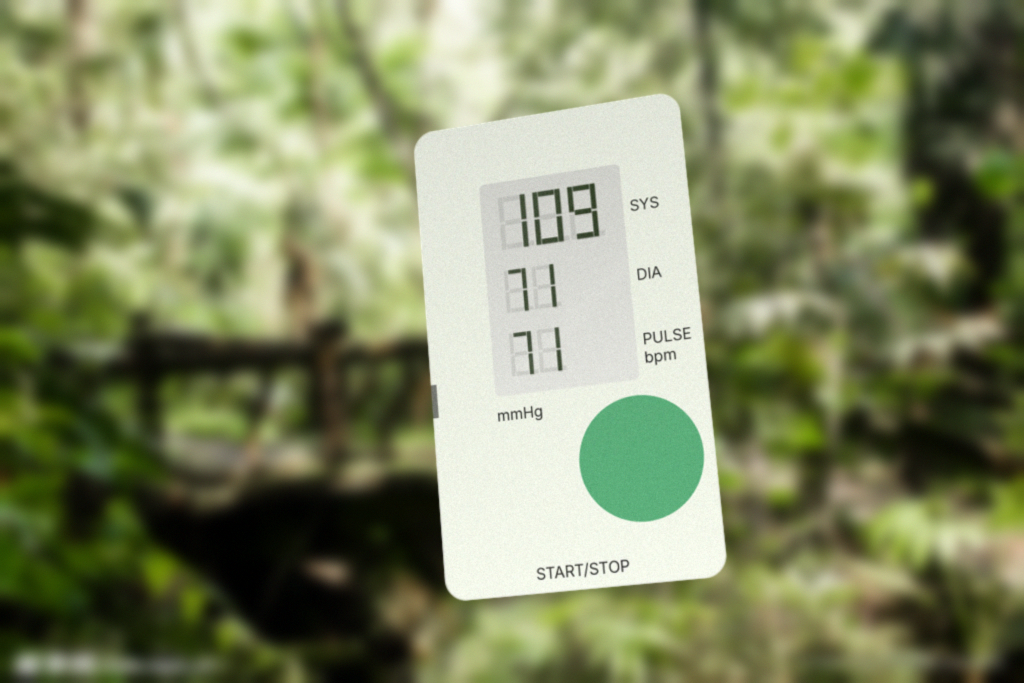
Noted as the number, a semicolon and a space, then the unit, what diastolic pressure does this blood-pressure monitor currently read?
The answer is 71; mmHg
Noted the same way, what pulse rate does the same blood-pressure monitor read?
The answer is 71; bpm
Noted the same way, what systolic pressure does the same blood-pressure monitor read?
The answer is 109; mmHg
